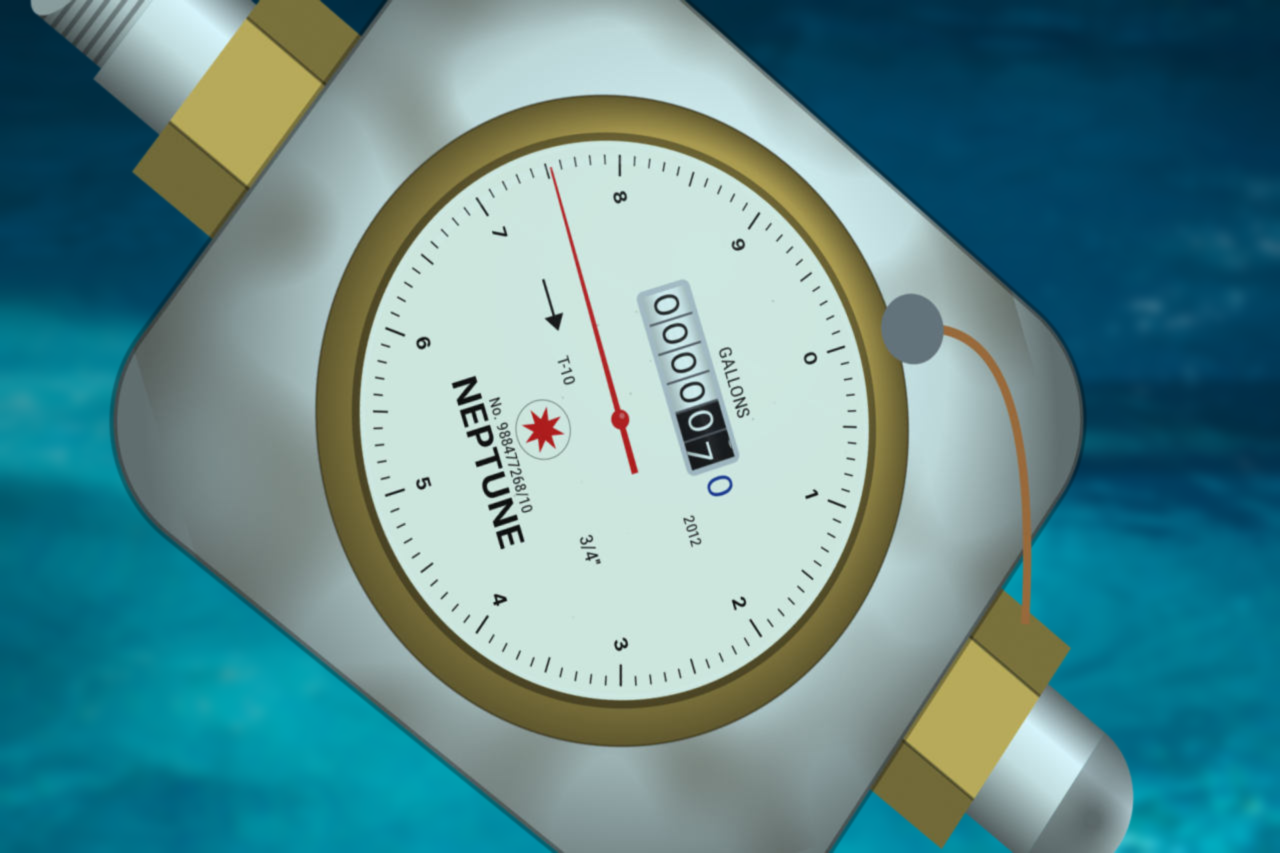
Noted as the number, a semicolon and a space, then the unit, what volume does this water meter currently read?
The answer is 67.5; gal
